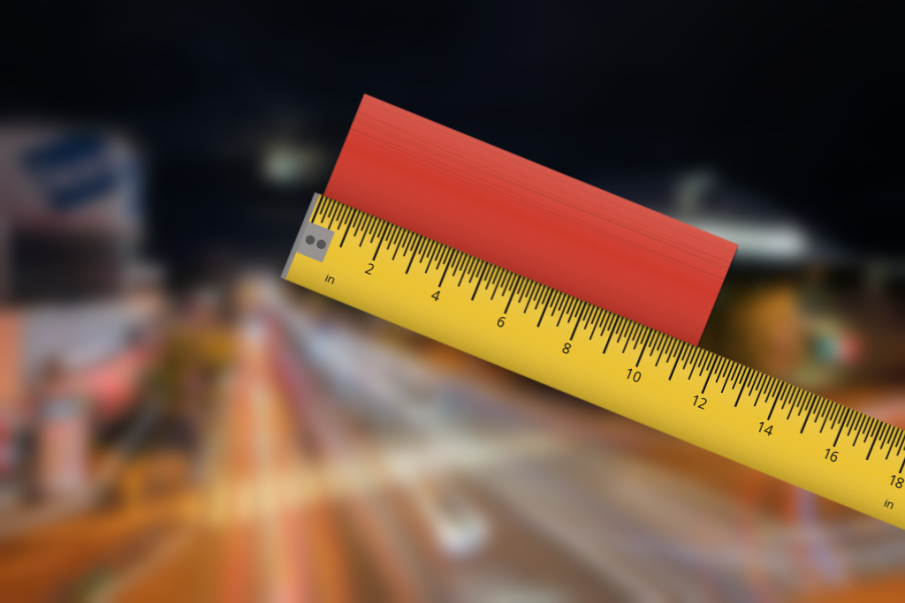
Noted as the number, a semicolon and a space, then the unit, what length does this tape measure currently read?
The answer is 11.375; in
